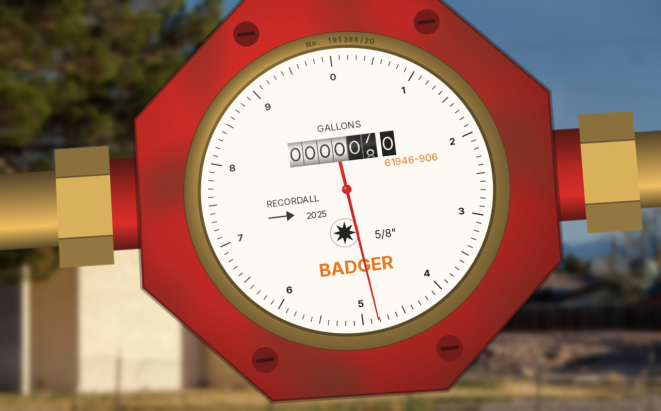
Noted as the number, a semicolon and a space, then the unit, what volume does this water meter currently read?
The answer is 74.8; gal
